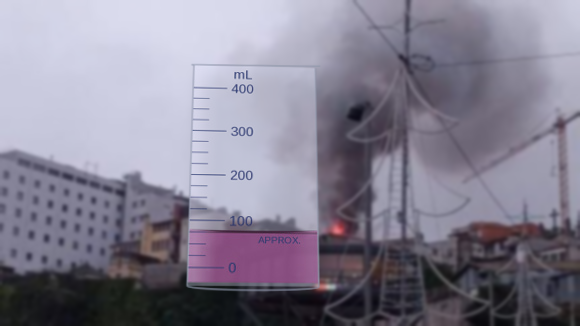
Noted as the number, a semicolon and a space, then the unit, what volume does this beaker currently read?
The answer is 75; mL
